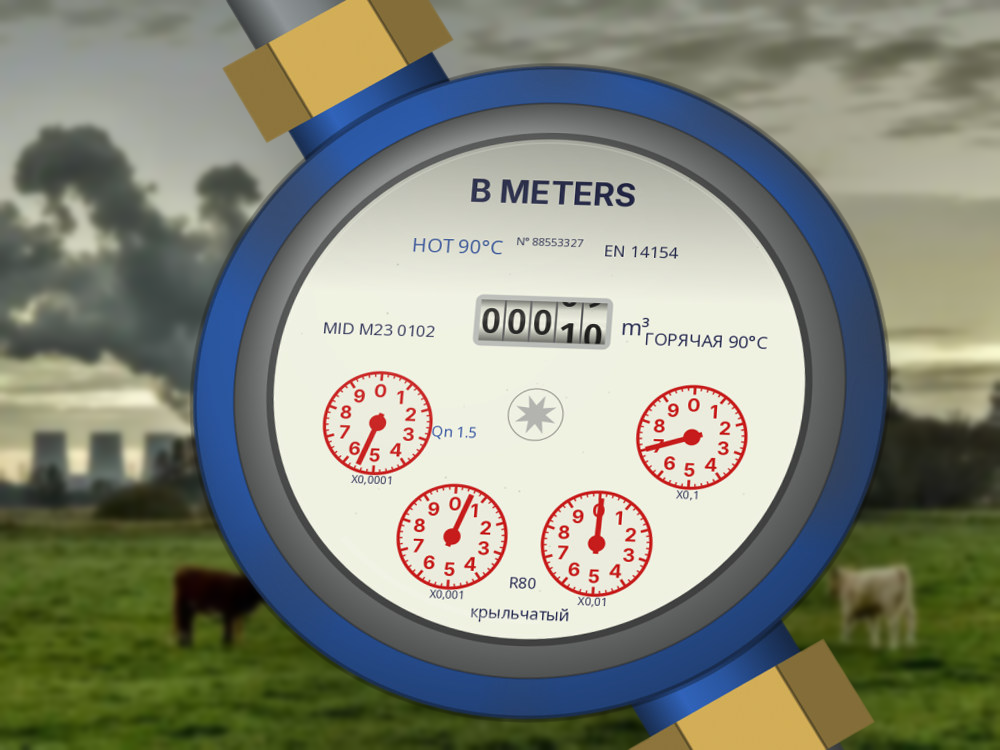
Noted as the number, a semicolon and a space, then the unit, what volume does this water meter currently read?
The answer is 9.7005; m³
